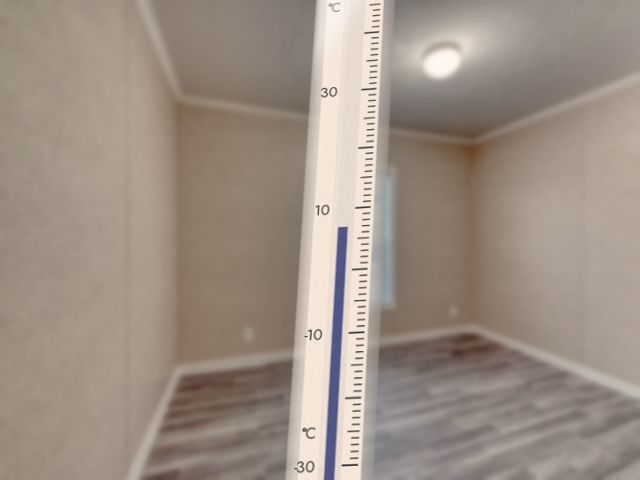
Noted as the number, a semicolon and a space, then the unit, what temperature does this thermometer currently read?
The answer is 7; °C
